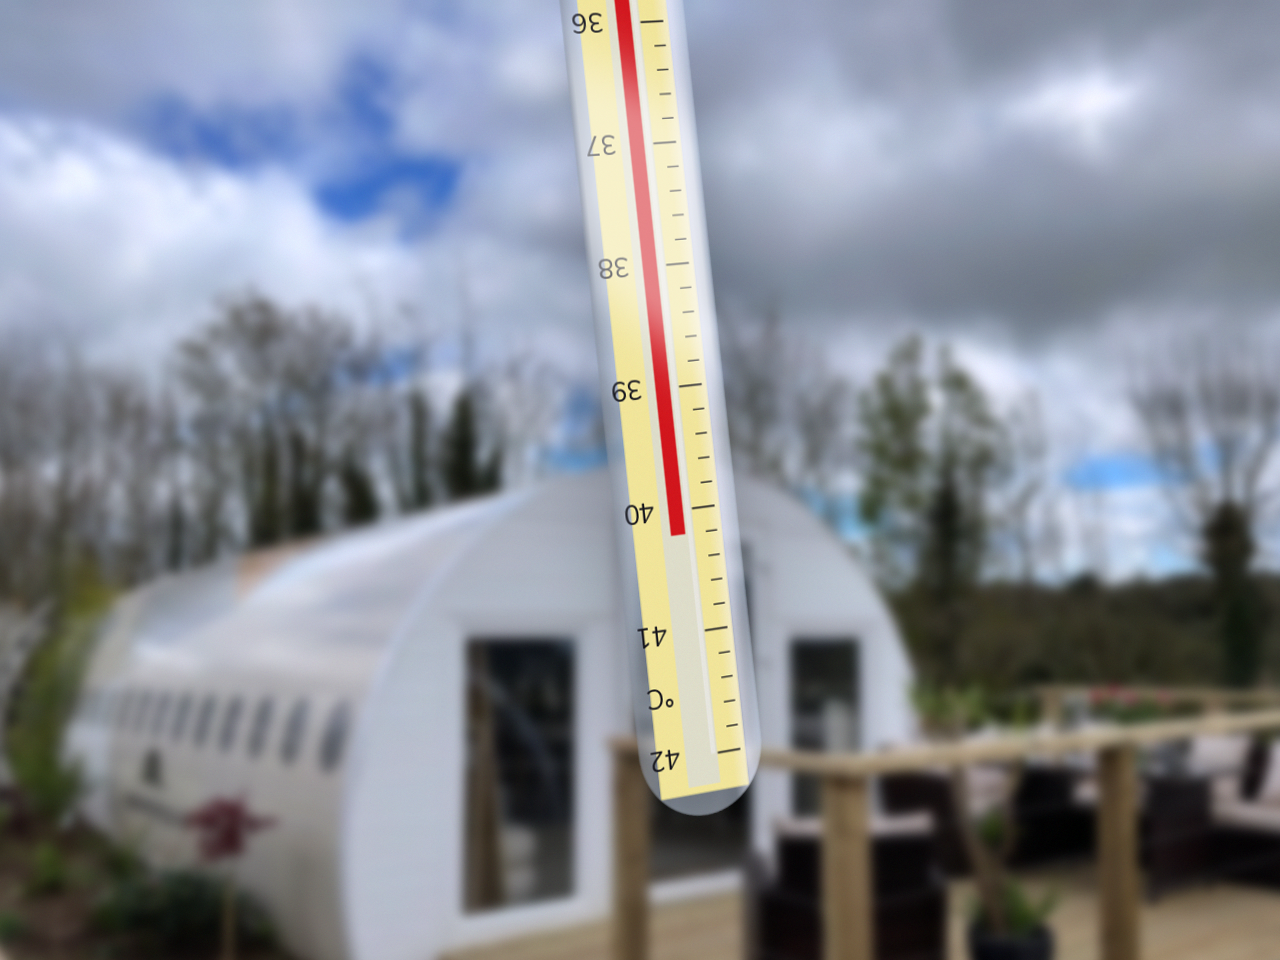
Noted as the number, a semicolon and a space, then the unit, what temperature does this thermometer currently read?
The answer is 40.2; °C
